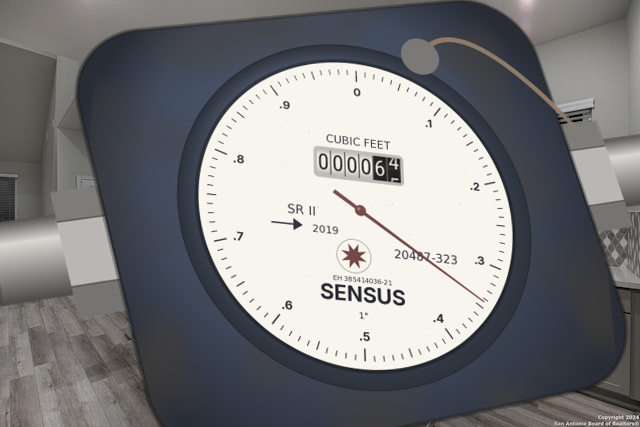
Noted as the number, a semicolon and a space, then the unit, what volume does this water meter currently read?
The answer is 64.34; ft³
